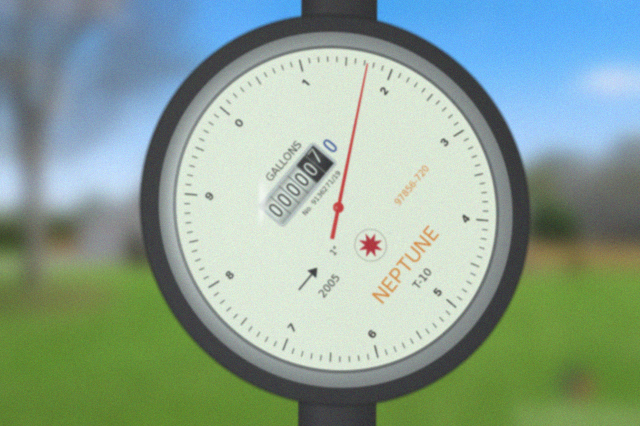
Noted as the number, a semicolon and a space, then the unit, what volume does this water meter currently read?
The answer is 71.7; gal
